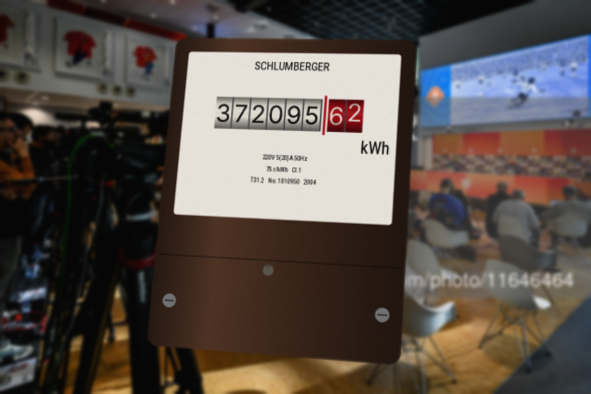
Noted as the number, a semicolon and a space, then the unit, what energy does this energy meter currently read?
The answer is 372095.62; kWh
